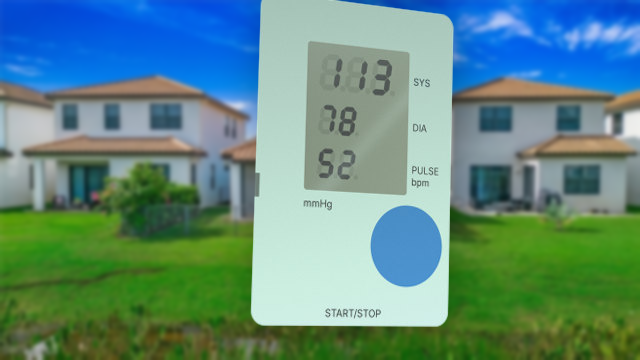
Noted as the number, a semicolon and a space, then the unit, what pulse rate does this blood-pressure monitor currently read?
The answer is 52; bpm
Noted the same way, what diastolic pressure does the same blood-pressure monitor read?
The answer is 78; mmHg
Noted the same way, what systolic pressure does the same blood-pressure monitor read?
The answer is 113; mmHg
